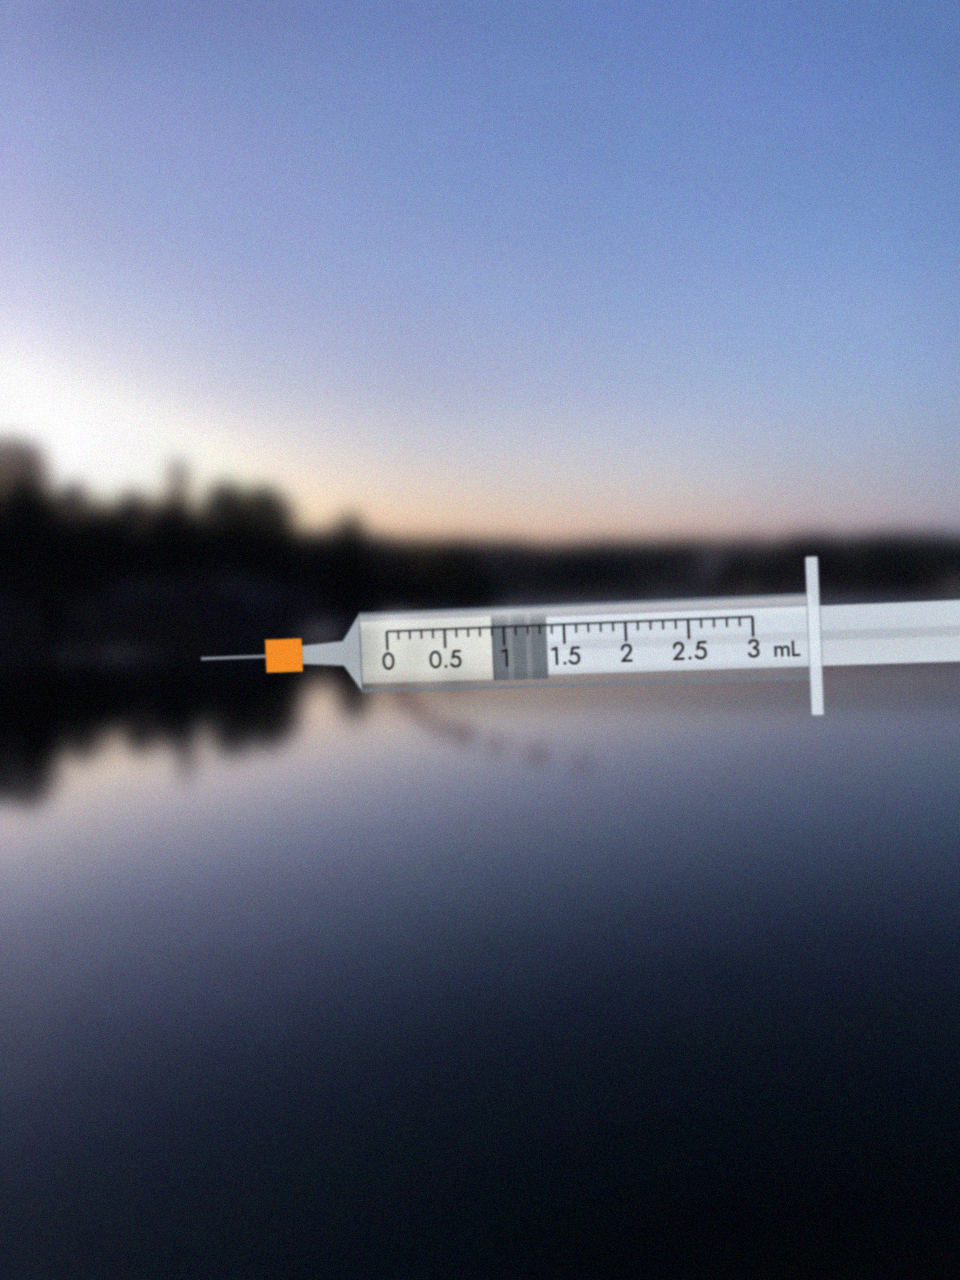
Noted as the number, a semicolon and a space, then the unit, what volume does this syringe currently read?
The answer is 0.9; mL
